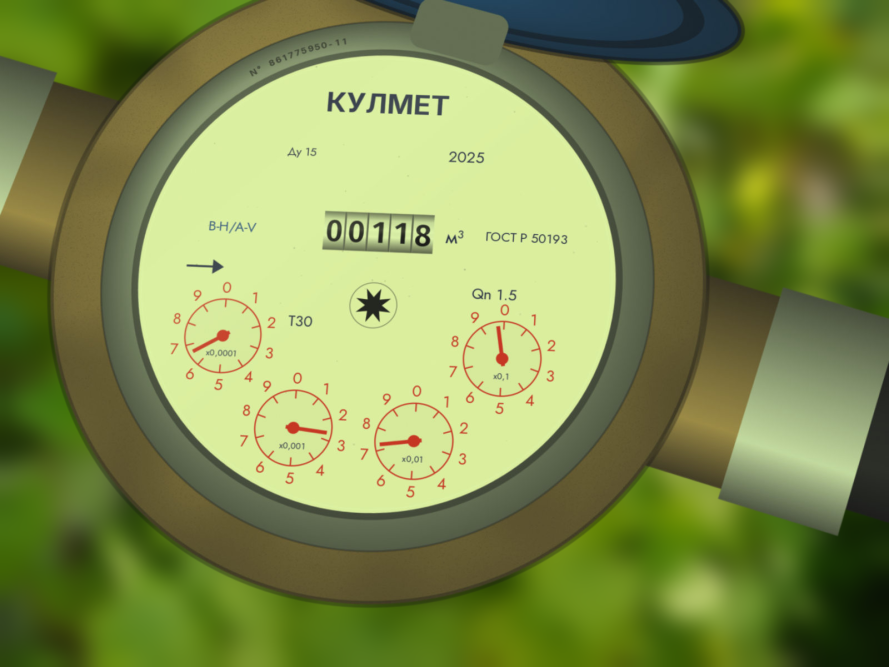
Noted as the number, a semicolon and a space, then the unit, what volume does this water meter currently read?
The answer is 117.9726; m³
